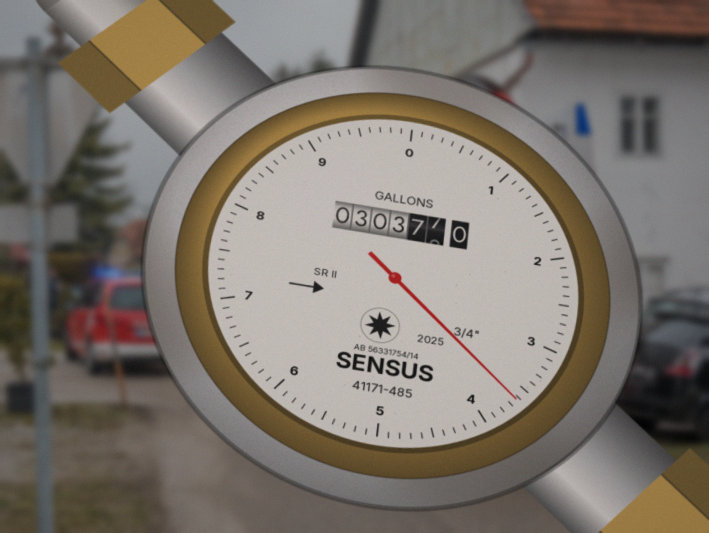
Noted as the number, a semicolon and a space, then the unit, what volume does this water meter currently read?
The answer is 303773.6; gal
